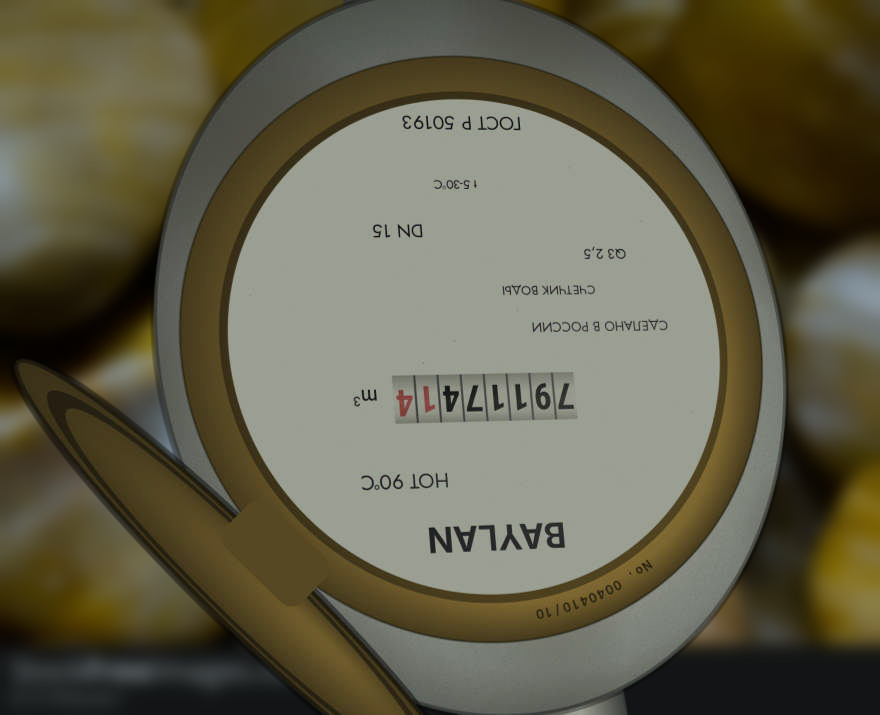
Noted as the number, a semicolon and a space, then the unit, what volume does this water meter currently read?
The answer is 791174.14; m³
